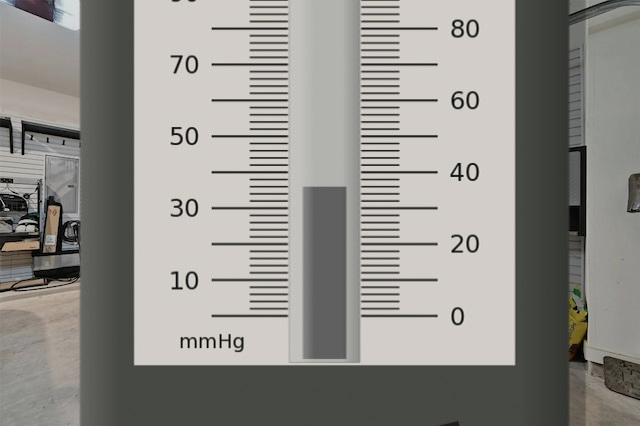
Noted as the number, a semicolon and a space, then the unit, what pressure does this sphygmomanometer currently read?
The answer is 36; mmHg
